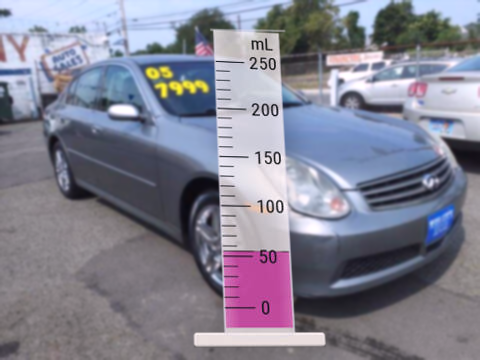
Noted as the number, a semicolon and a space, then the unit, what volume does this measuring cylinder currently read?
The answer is 55; mL
